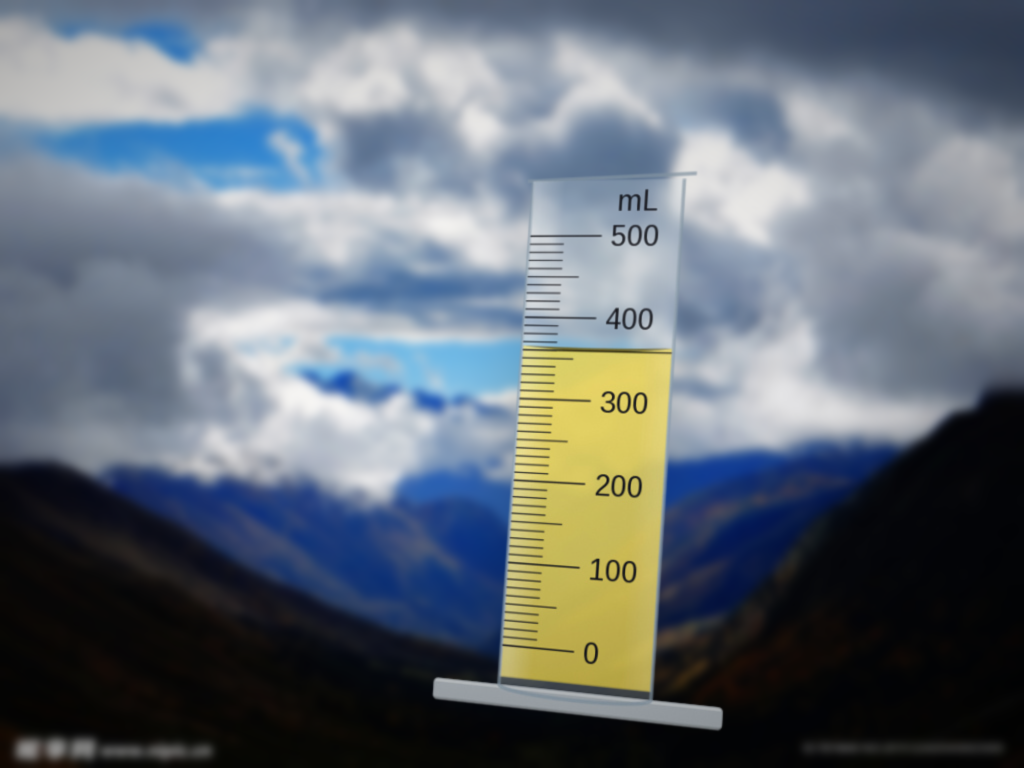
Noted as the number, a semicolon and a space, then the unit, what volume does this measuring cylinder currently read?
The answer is 360; mL
